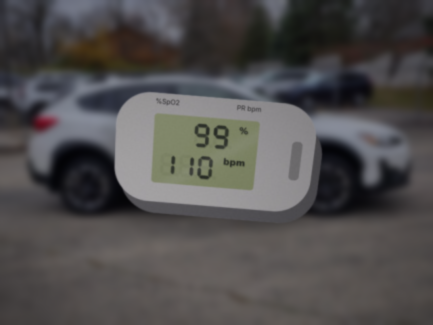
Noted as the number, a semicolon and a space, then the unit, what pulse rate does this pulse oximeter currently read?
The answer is 110; bpm
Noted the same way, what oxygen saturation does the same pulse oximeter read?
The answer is 99; %
